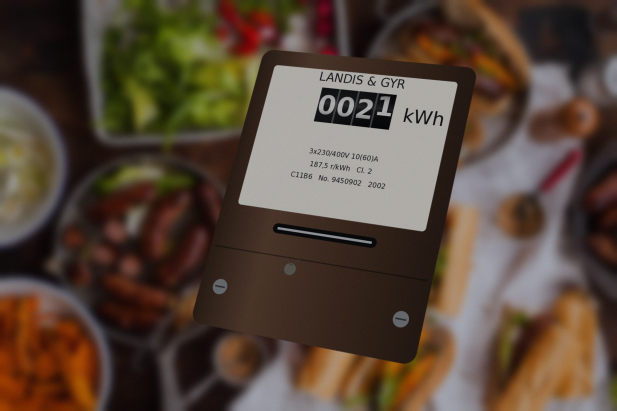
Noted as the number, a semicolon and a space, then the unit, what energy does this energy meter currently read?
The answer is 21; kWh
